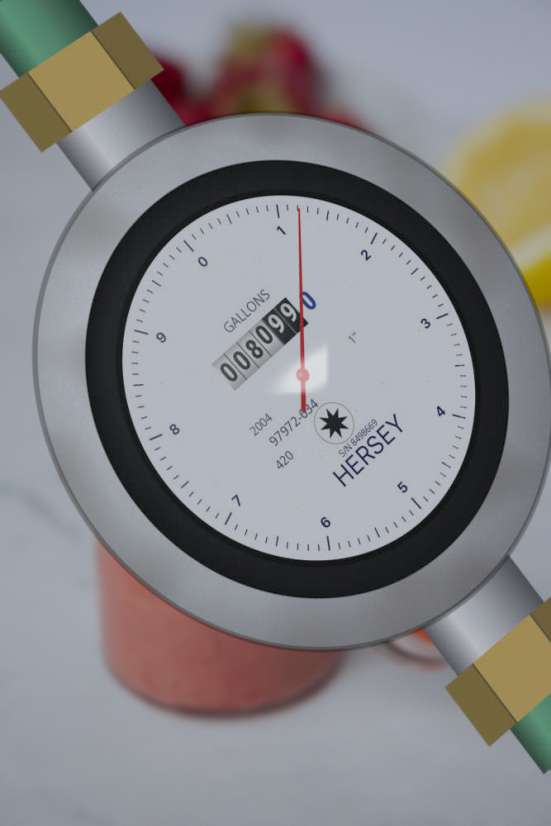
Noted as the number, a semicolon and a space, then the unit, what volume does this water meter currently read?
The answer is 80991.2; gal
